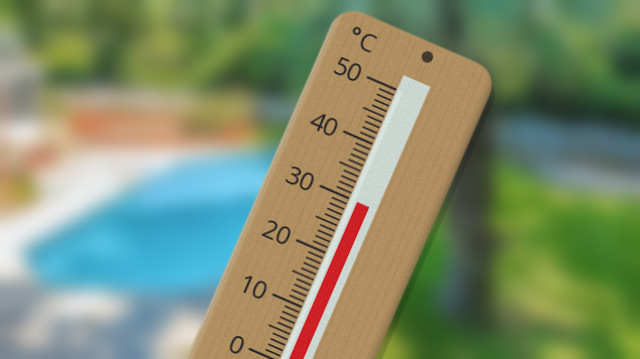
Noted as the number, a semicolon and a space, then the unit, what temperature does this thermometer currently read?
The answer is 30; °C
